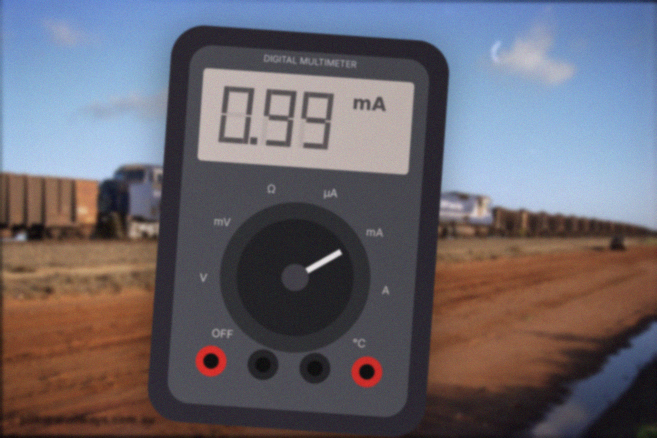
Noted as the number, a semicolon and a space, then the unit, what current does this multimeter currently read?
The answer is 0.99; mA
